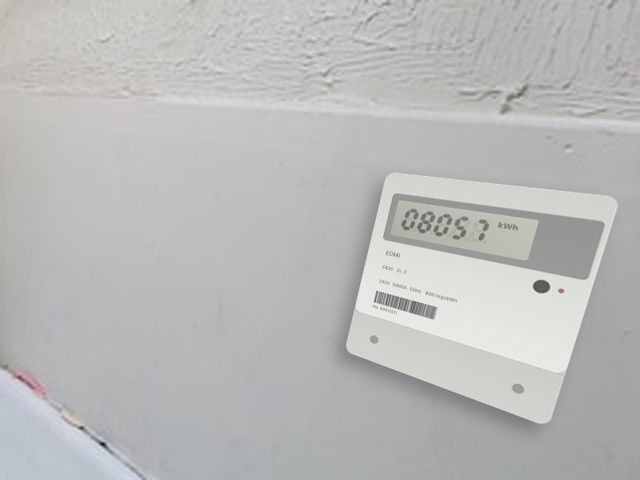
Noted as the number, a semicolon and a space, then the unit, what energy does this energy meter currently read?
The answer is 8057; kWh
